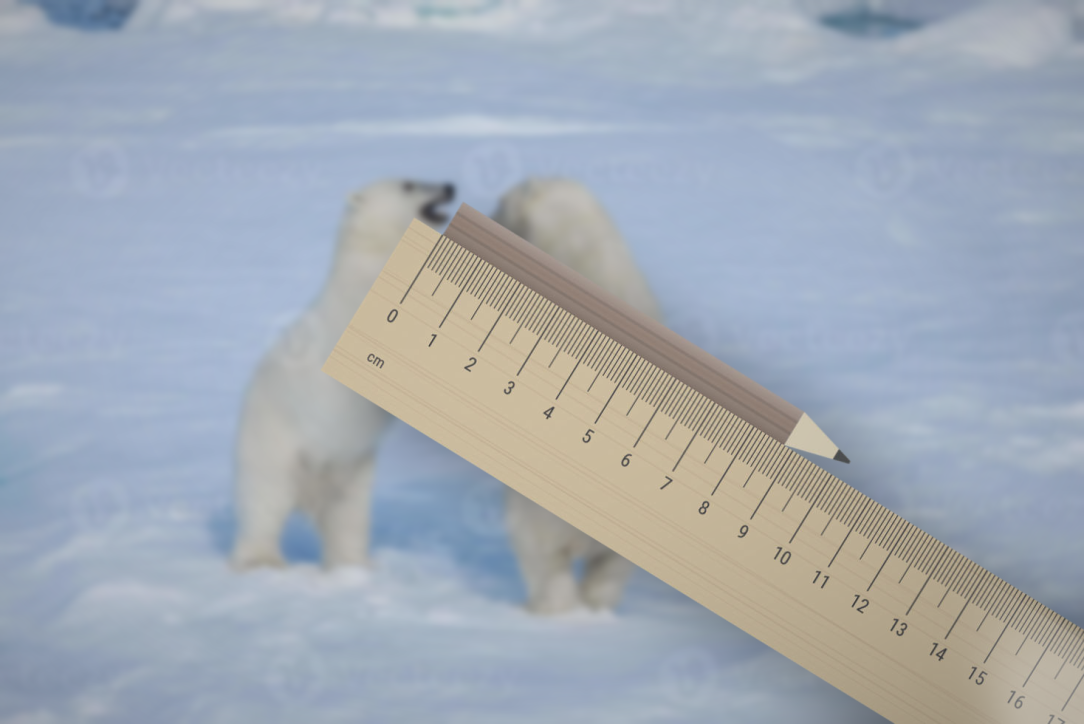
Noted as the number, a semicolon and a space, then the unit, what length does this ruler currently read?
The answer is 10.2; cm
